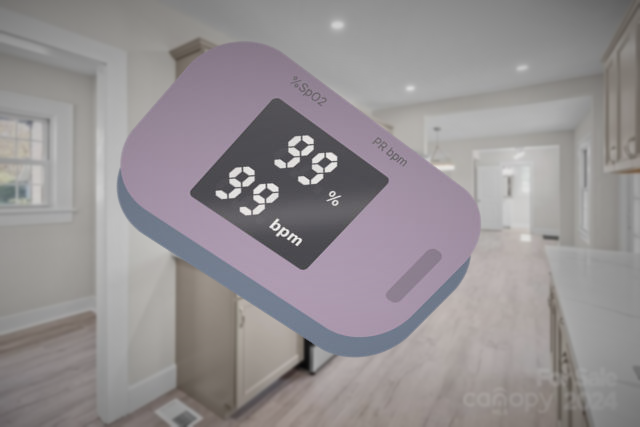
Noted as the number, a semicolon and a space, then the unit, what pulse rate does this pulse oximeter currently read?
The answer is 99; bpm
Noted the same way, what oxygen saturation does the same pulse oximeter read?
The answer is 99; %
